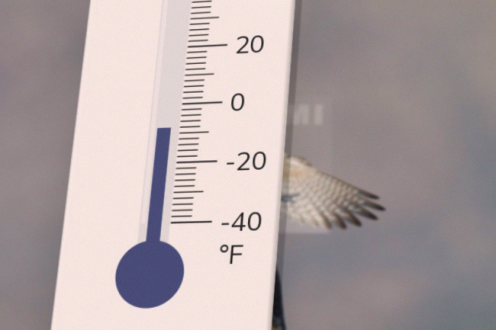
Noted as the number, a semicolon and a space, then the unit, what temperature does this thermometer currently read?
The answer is -8; °F
